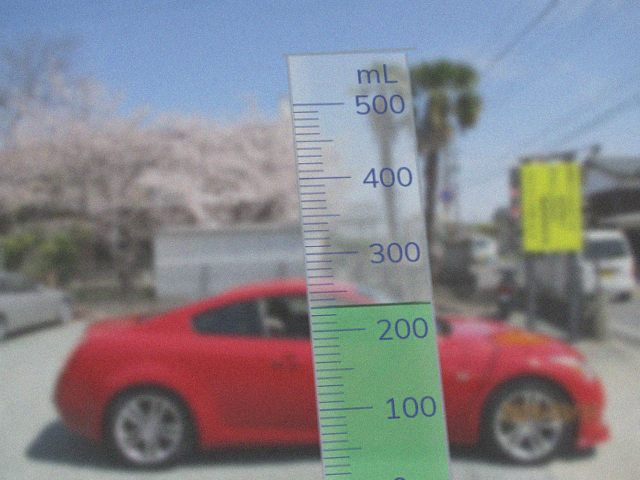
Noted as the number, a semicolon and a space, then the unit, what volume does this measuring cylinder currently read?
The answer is 230; mL
